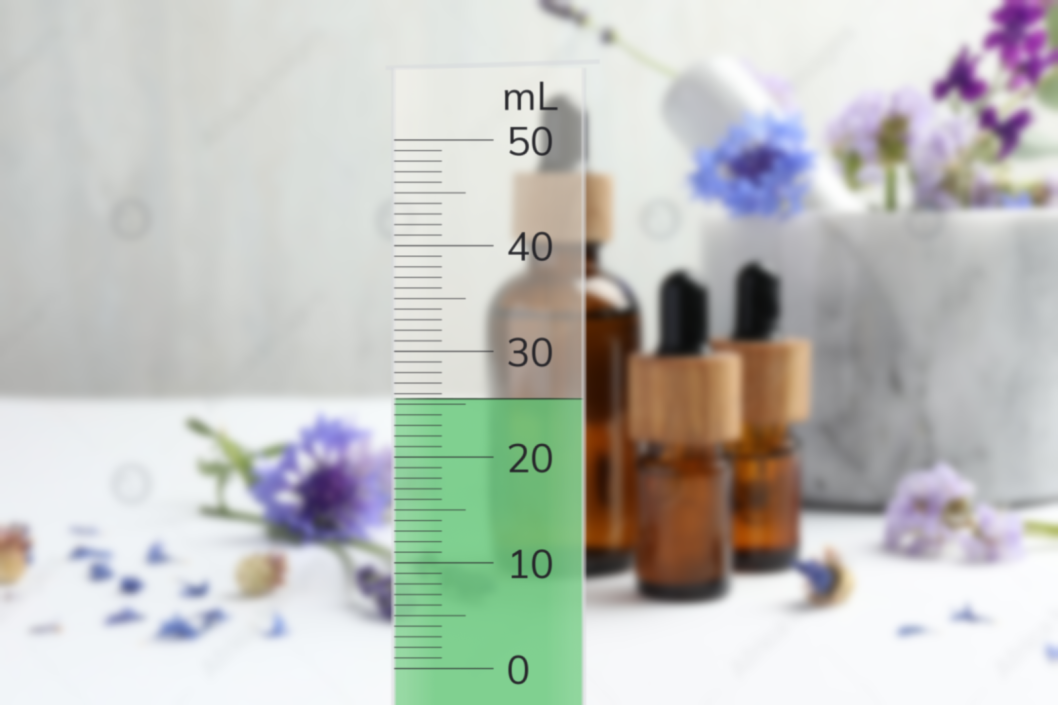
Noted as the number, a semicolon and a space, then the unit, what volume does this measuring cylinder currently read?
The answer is 25.5; mL
